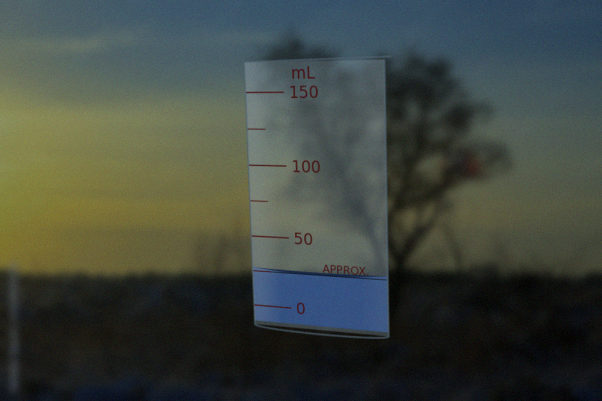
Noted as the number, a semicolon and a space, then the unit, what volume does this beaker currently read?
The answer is 25; mL
